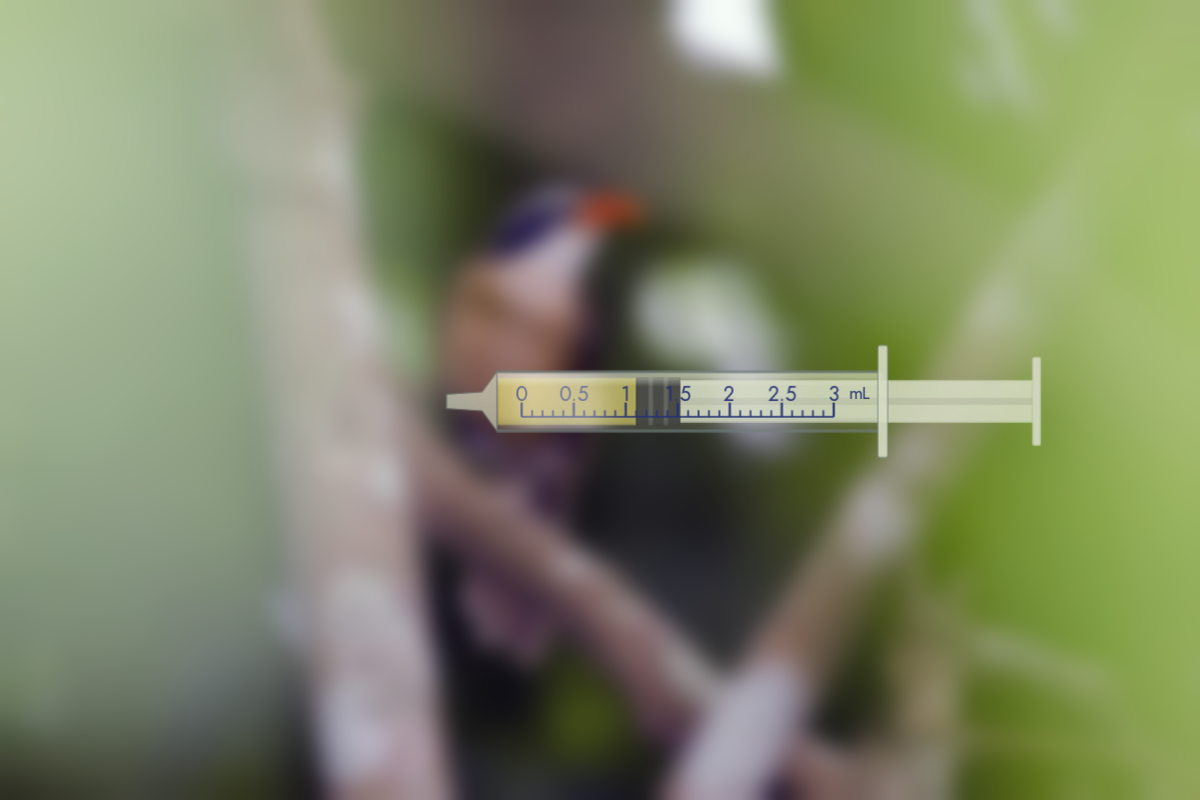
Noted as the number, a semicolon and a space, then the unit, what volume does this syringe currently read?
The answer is 1.1; mL
